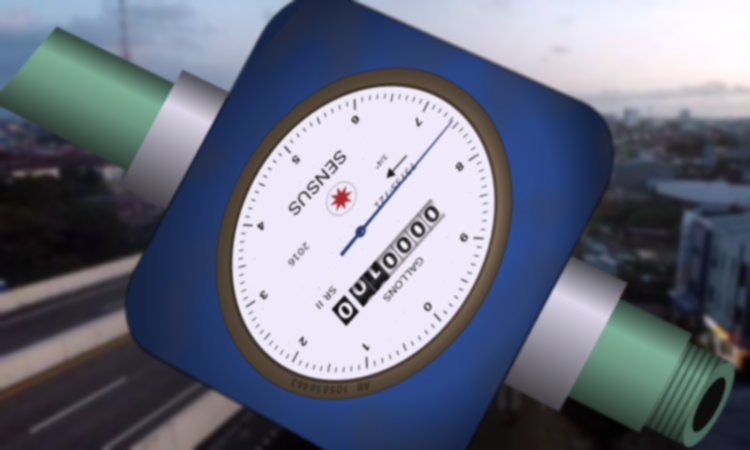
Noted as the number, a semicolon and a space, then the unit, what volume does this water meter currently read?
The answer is 97.4; gal
